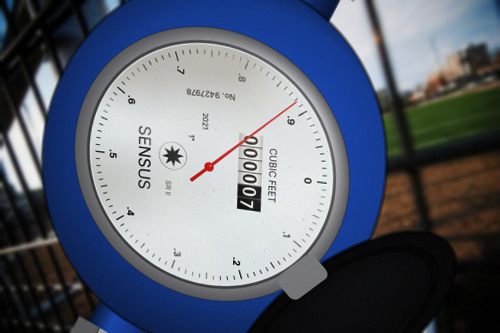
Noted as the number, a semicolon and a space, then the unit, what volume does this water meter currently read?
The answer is 6.88; ft³
